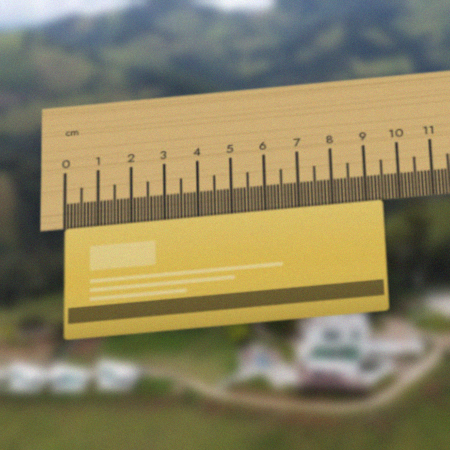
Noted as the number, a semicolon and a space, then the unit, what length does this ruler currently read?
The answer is 9.5; cm
